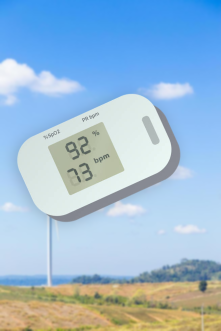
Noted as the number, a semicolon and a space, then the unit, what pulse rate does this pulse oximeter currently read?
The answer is 73; bpm
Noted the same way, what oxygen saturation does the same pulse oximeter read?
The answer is 92; %
